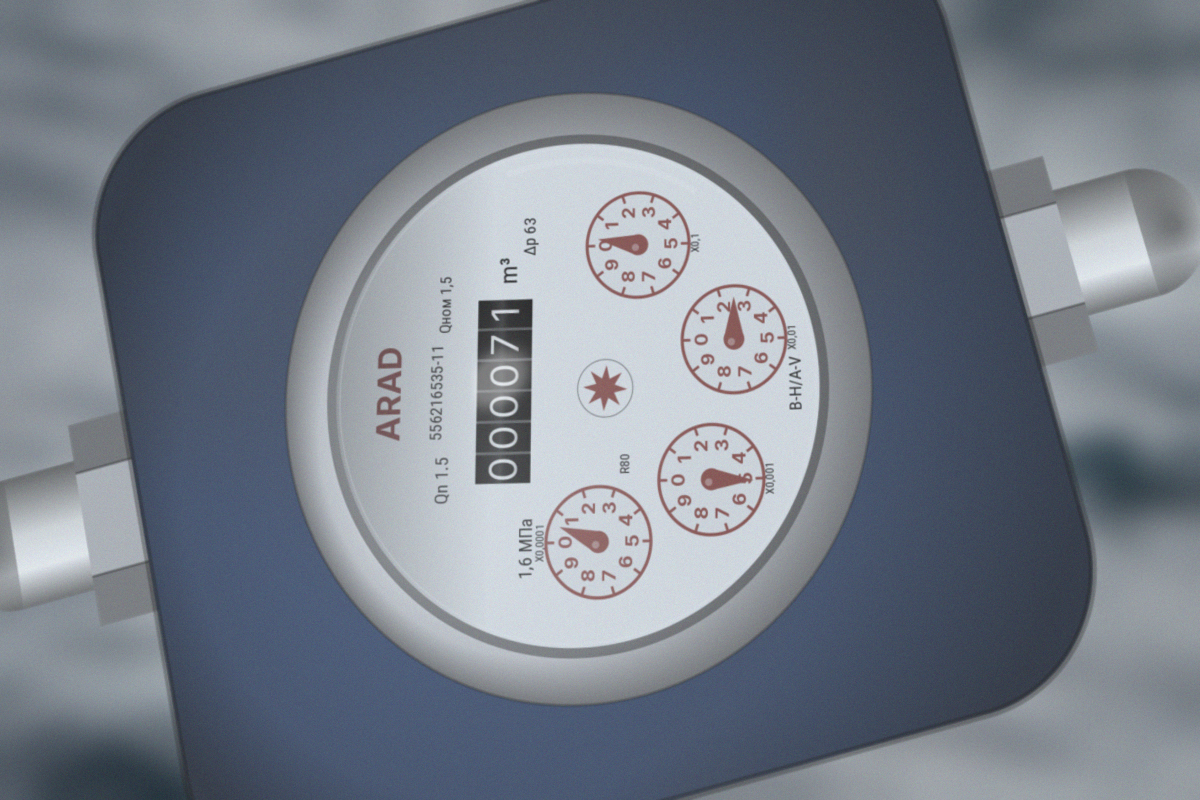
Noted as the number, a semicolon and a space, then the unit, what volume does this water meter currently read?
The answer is 71.0250; m³
